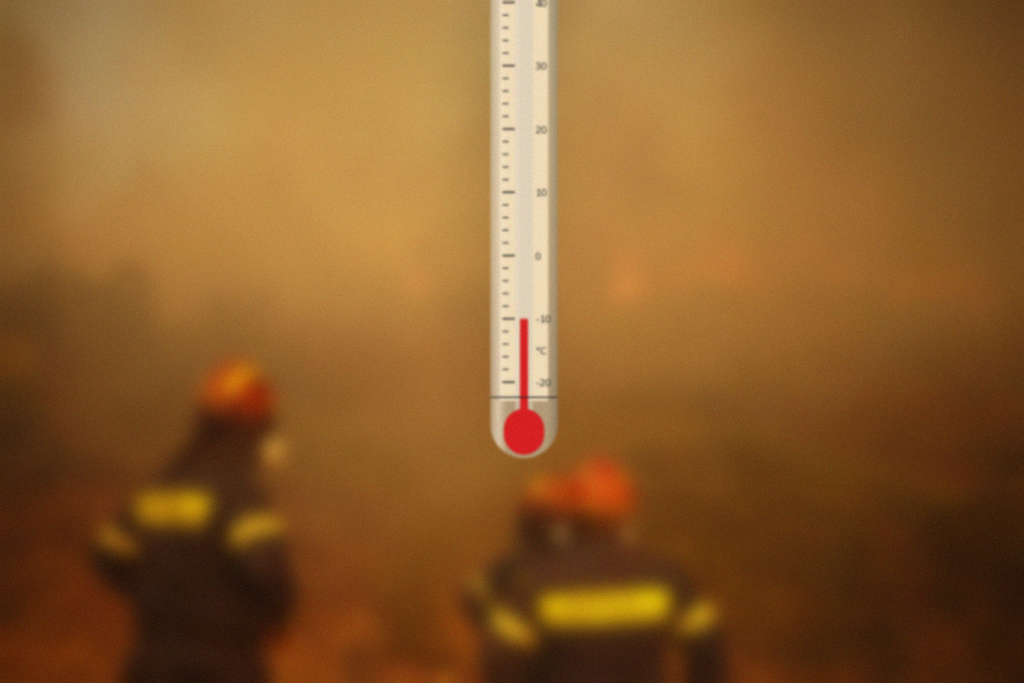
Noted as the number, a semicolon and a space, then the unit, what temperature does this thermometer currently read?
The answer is -10; °C
